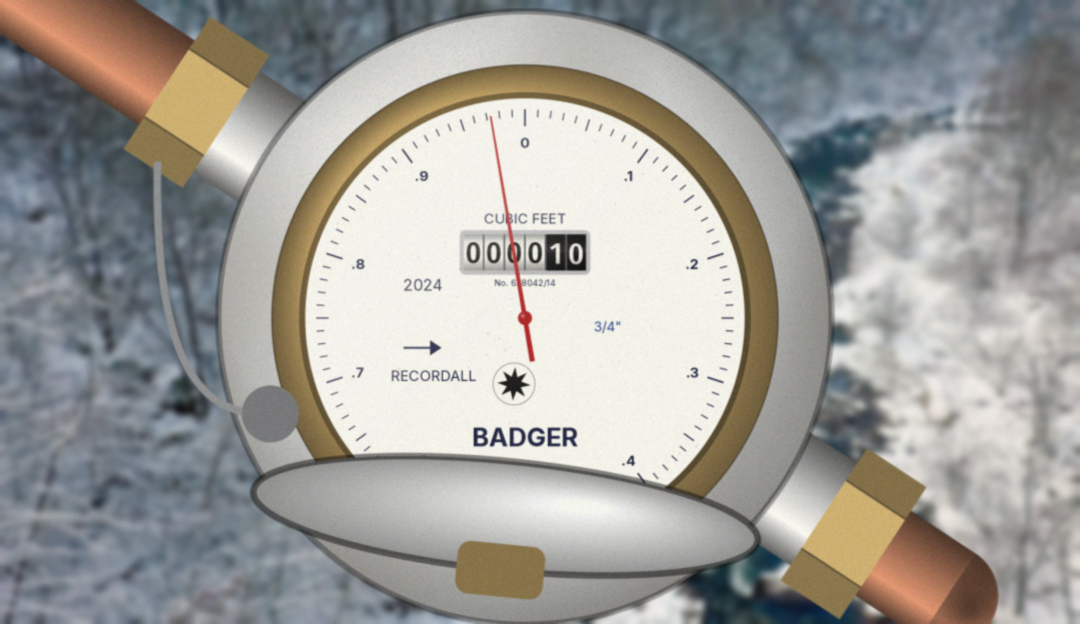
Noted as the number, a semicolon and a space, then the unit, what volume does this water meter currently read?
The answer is 9.97; ft³
